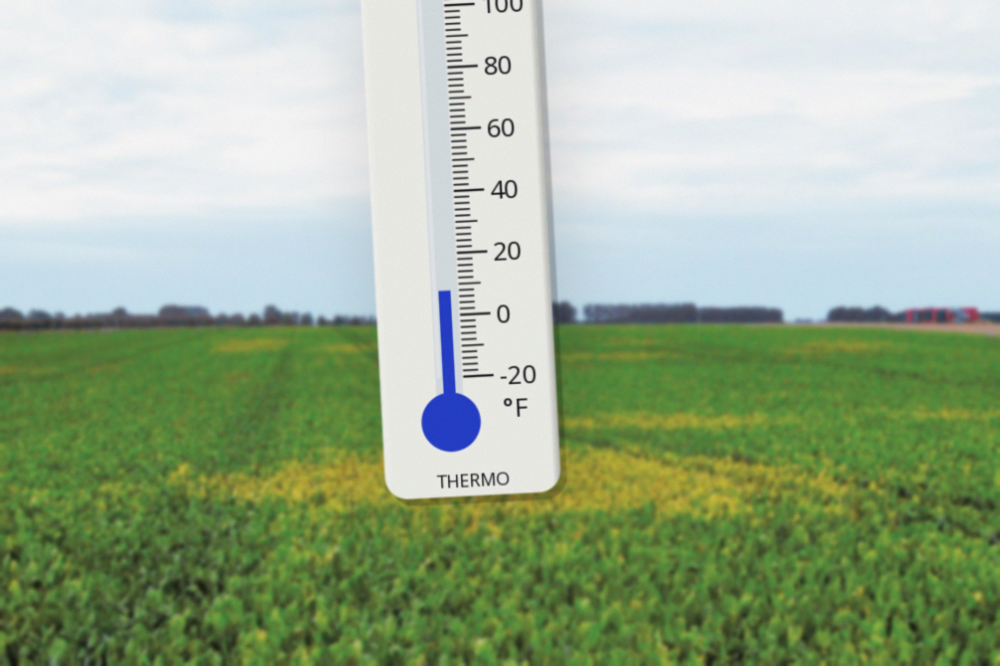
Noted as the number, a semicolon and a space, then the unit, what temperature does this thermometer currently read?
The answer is 8; °F
